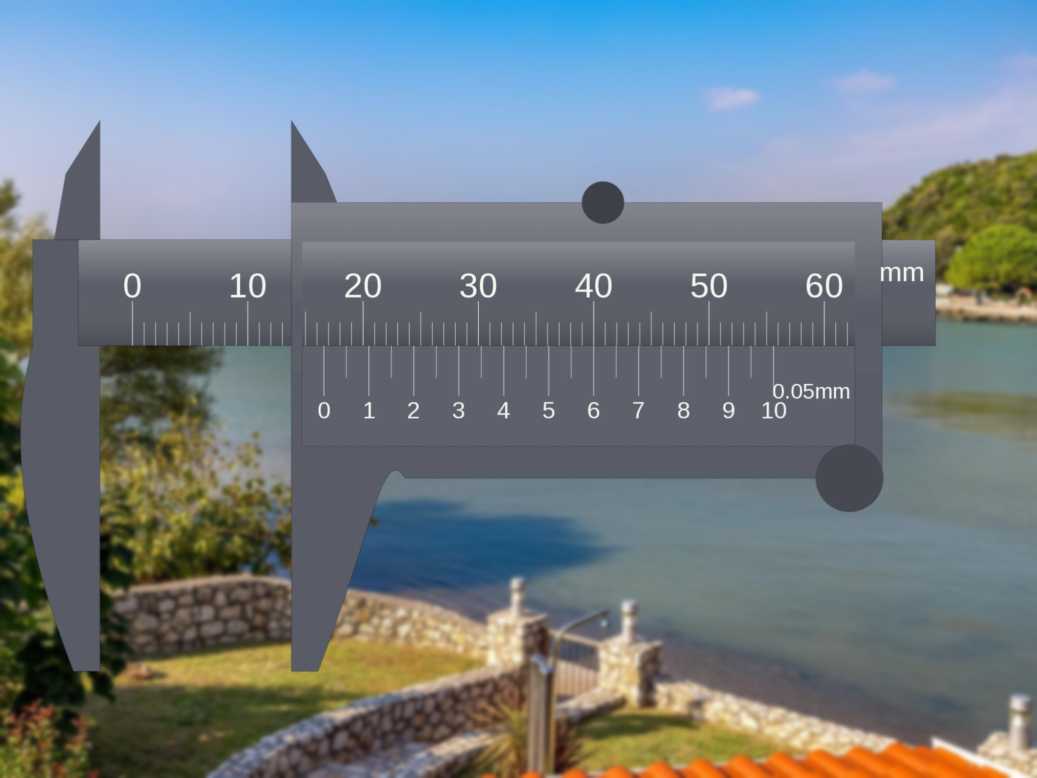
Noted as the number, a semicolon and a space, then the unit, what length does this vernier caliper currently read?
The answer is 16.6; mm
